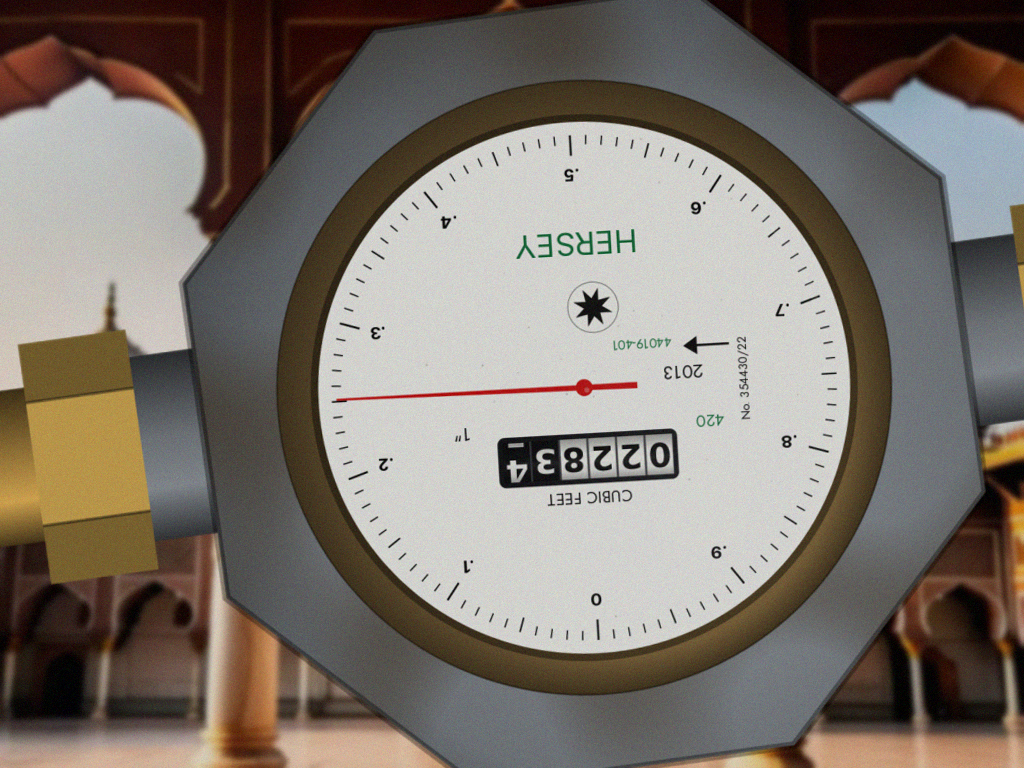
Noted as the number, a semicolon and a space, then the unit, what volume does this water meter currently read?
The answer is 22834.25; ft³
